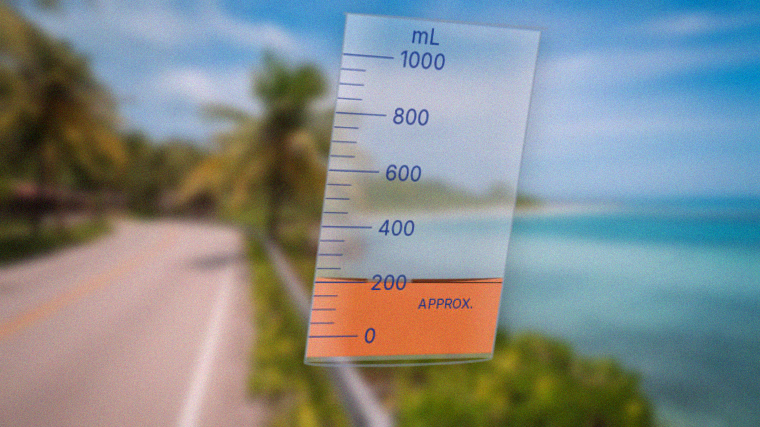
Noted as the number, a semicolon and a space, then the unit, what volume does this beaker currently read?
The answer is 200; mL
